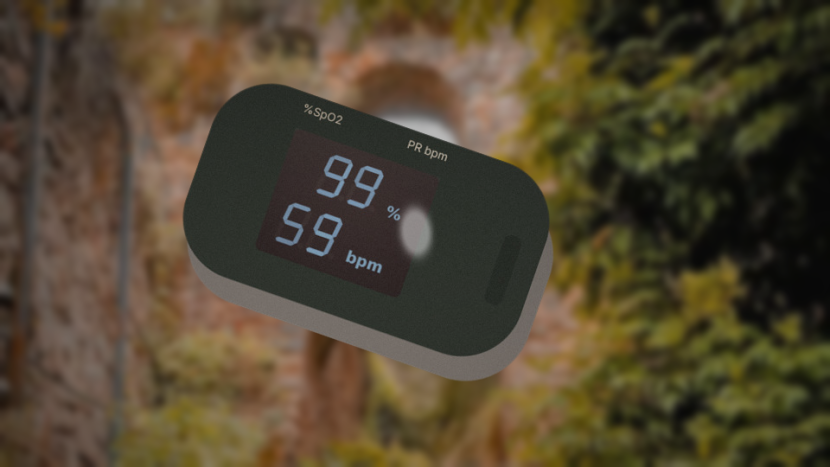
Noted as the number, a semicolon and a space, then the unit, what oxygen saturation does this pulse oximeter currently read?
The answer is 99; %
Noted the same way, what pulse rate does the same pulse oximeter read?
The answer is 59; bpm
